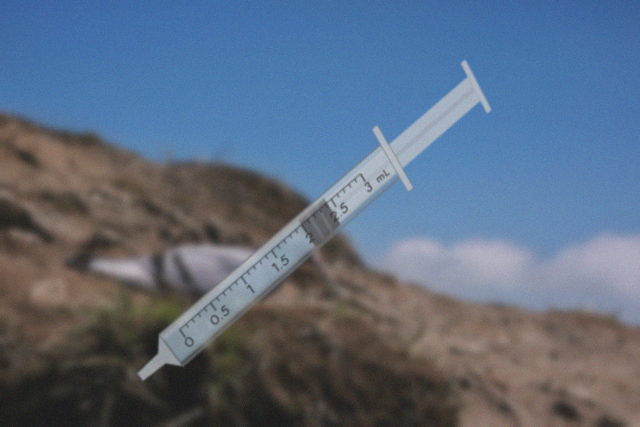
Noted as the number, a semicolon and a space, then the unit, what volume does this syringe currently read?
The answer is 2; mL
